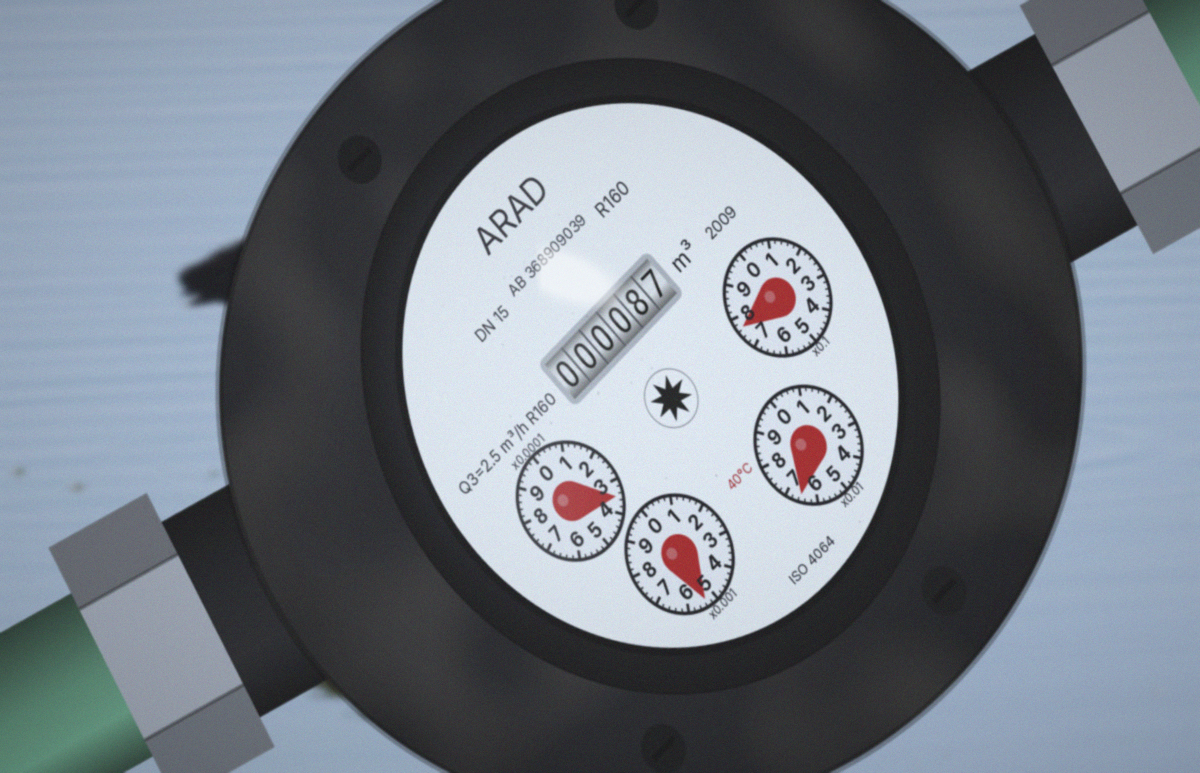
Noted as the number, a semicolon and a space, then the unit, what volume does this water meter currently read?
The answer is 87.7653; m³
